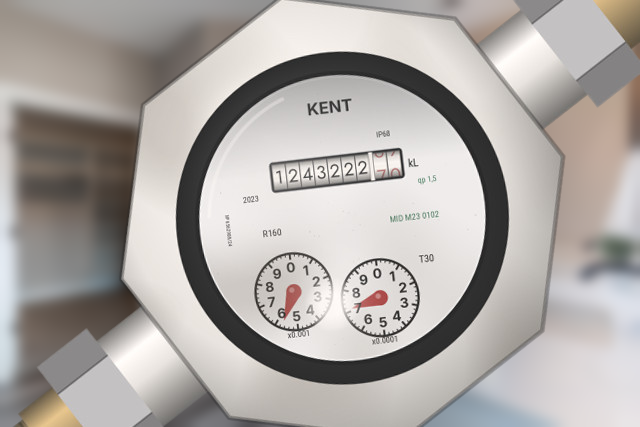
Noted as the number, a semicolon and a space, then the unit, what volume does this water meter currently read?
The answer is 1243222.6957; kL
